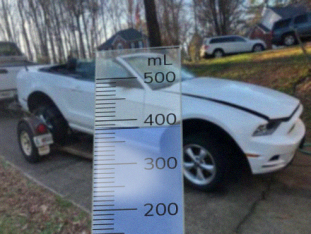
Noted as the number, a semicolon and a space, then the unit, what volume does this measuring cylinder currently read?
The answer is 380; mL
